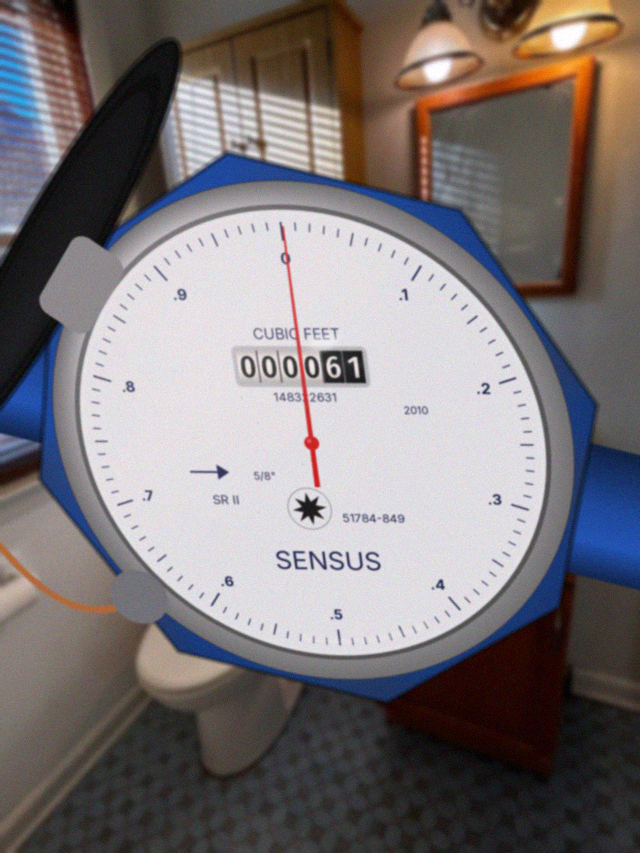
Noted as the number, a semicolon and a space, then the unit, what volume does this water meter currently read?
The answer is 61.00; ft³
